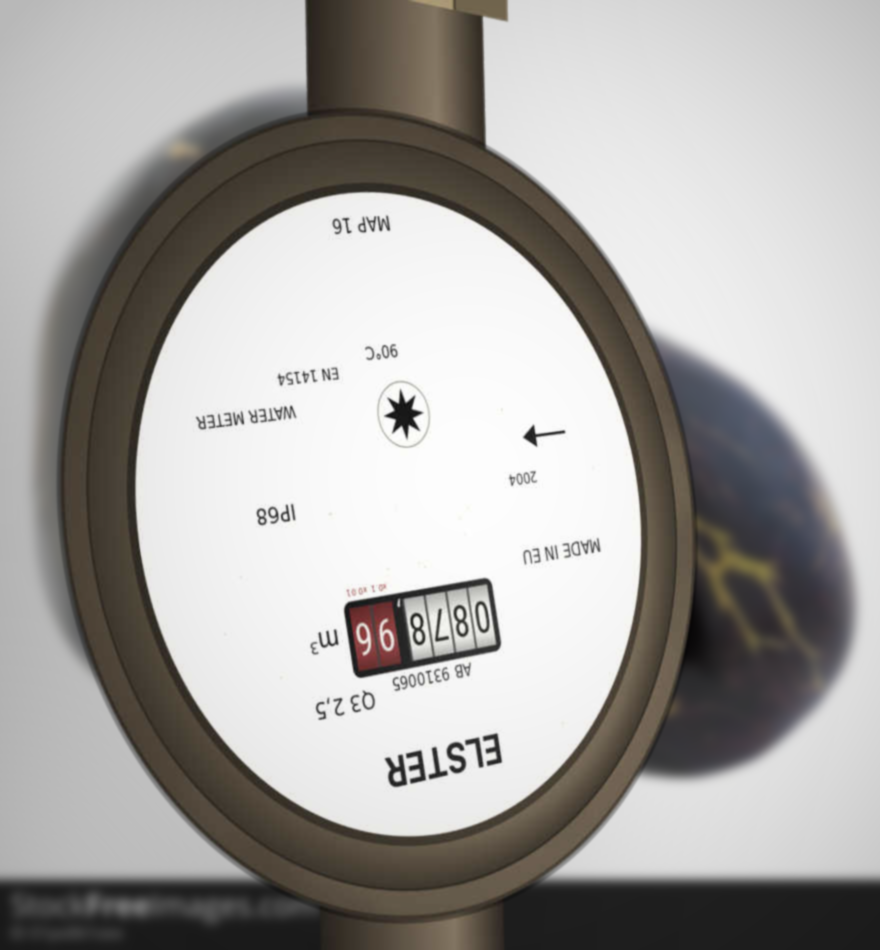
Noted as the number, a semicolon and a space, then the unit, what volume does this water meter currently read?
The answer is 878.96; m³
